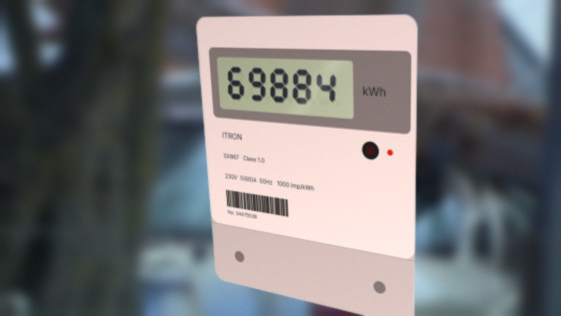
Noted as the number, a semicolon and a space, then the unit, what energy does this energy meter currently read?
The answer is 69884; kWh
